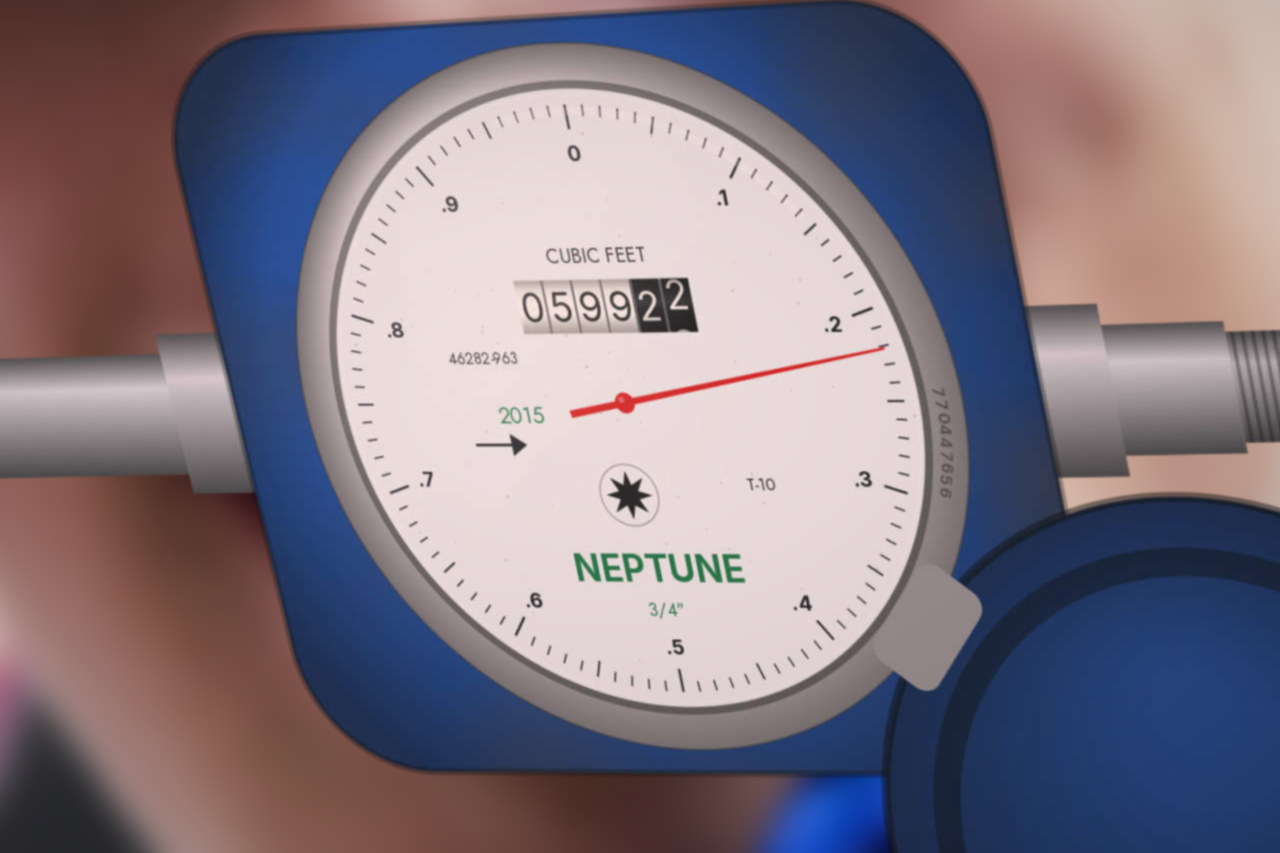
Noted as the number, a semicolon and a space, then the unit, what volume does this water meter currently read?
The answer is 59922.22; ft³
